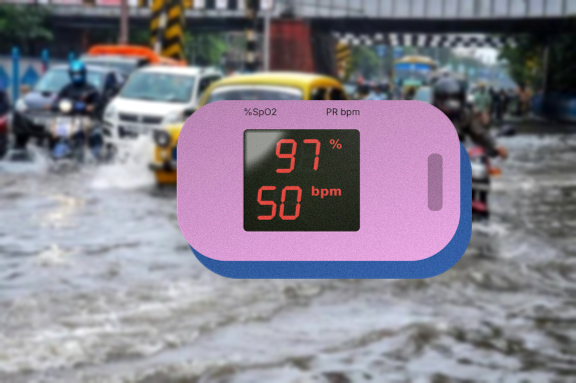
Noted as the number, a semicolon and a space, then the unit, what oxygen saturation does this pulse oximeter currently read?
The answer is 97; %
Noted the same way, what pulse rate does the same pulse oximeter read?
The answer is 50; bpm
